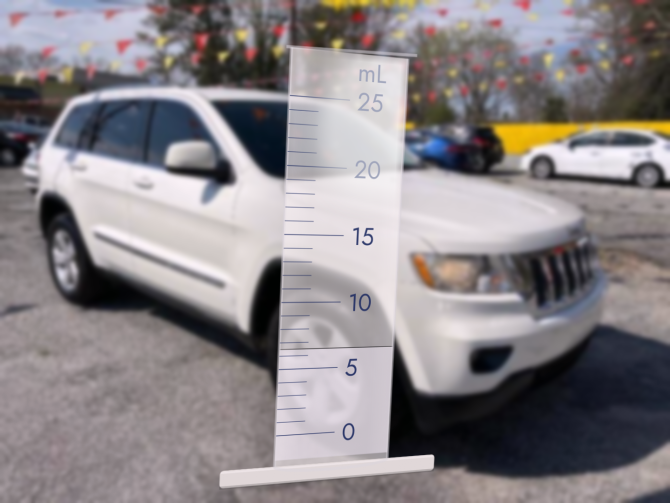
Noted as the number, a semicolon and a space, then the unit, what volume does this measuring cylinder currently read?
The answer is 6.5; mL
